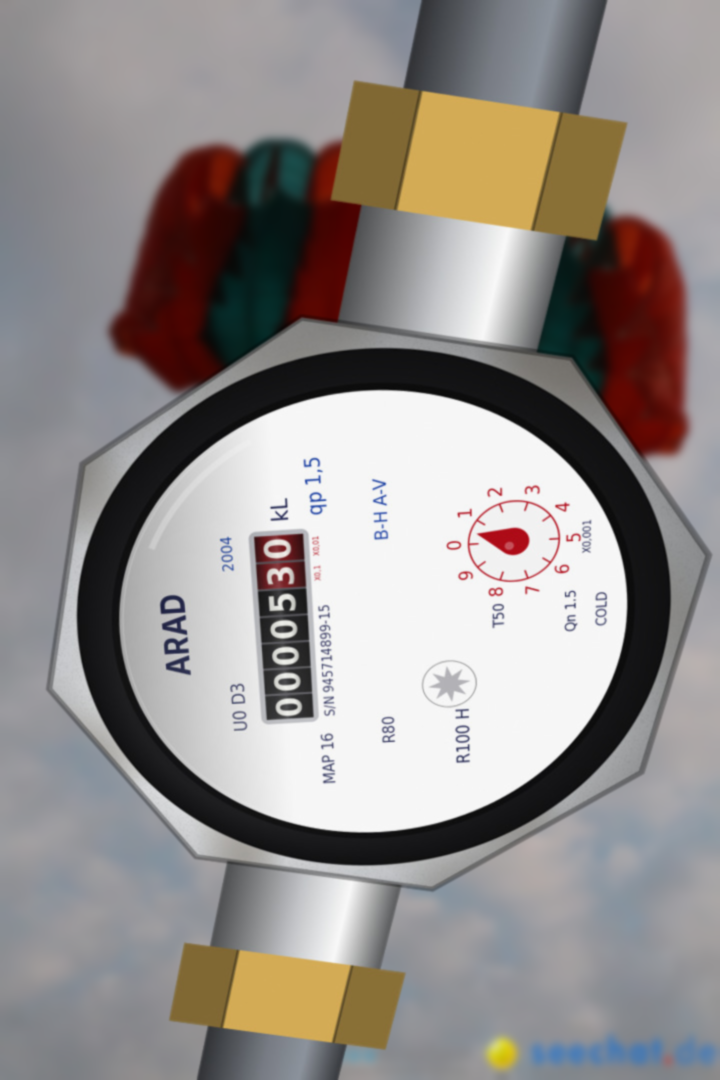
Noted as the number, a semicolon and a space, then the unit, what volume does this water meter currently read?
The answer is 5.300; kL
